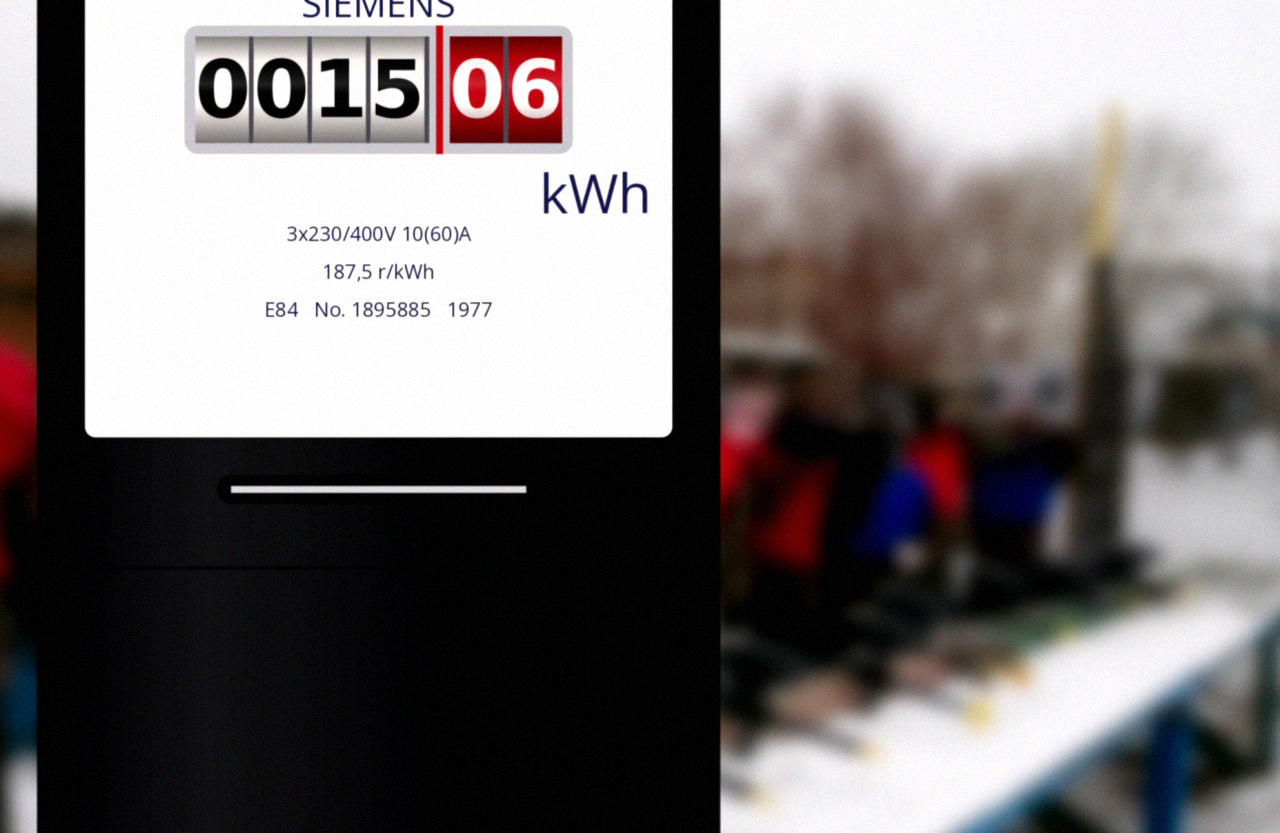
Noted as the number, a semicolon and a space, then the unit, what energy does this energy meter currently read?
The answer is 15.06; kWh
